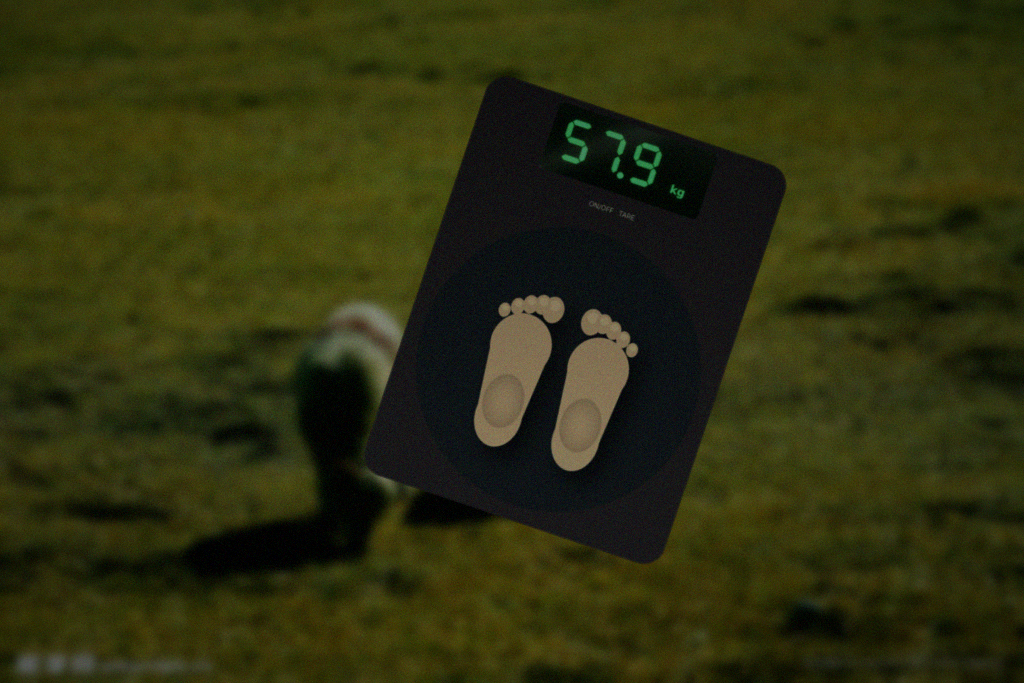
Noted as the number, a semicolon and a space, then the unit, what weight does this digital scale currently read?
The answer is 57.9; kg
